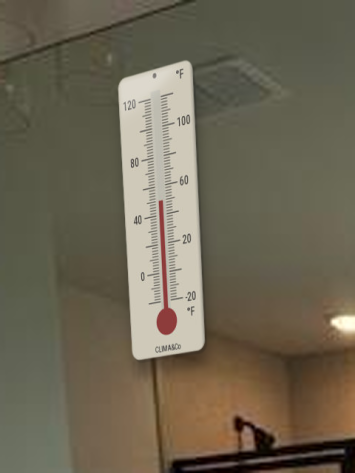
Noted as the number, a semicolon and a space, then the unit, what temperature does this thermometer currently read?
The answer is 50; °F
